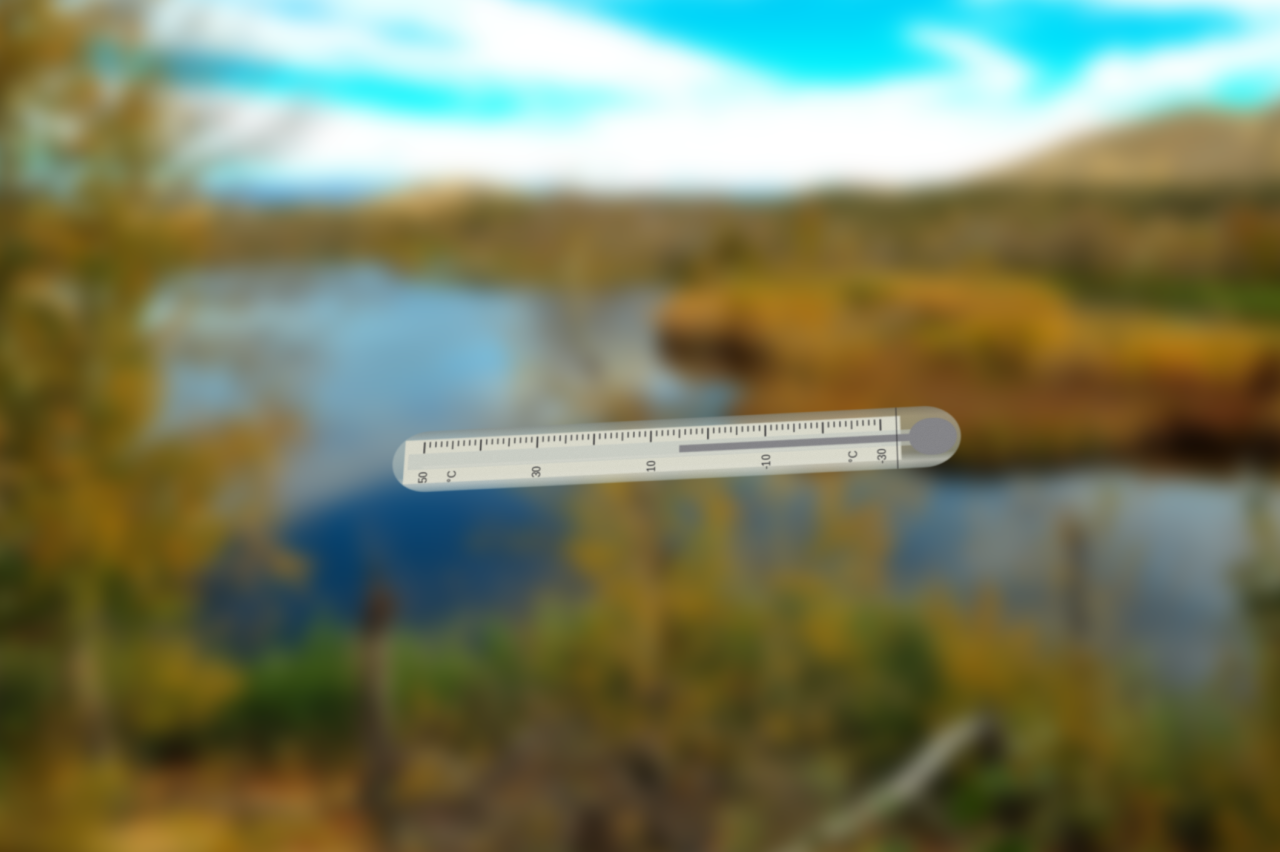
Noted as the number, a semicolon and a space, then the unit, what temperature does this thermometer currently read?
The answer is 5; °C
